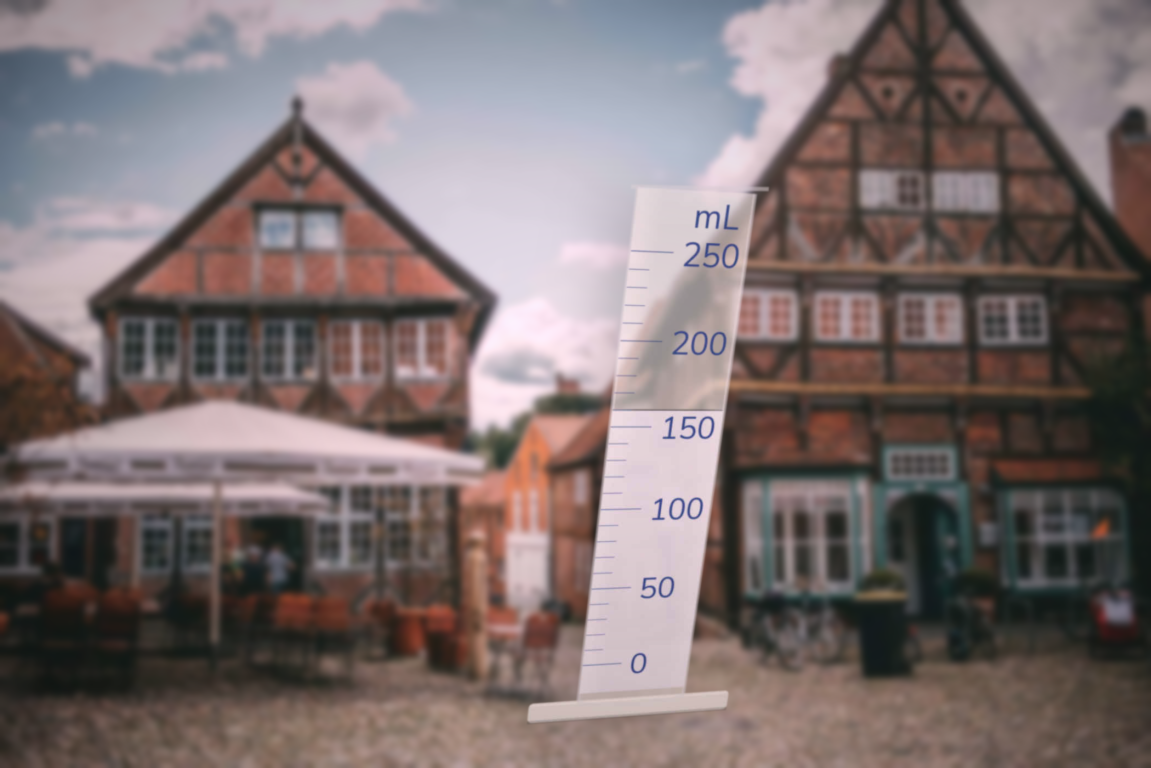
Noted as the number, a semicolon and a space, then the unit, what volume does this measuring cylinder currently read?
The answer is 160; mL
